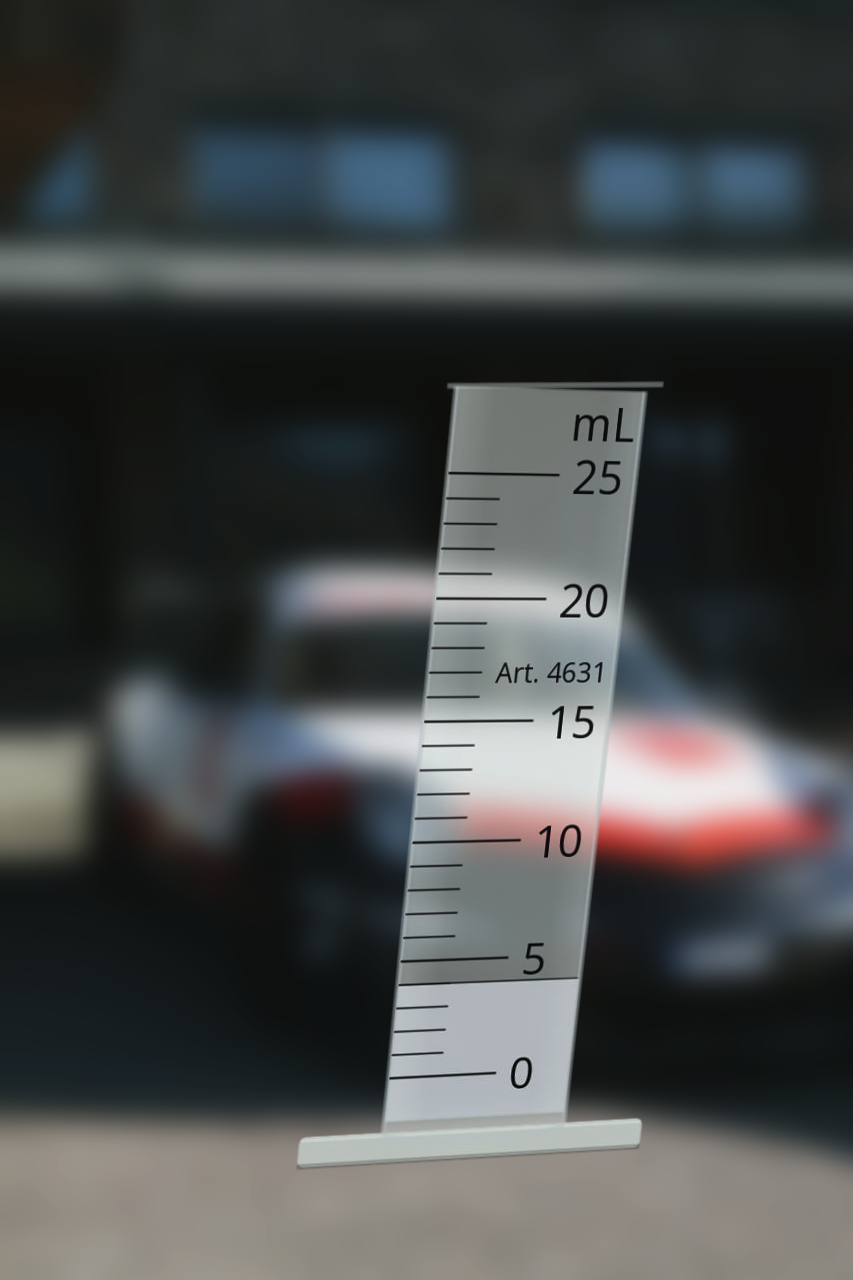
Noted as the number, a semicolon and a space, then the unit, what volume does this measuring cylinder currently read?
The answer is 4; mL
